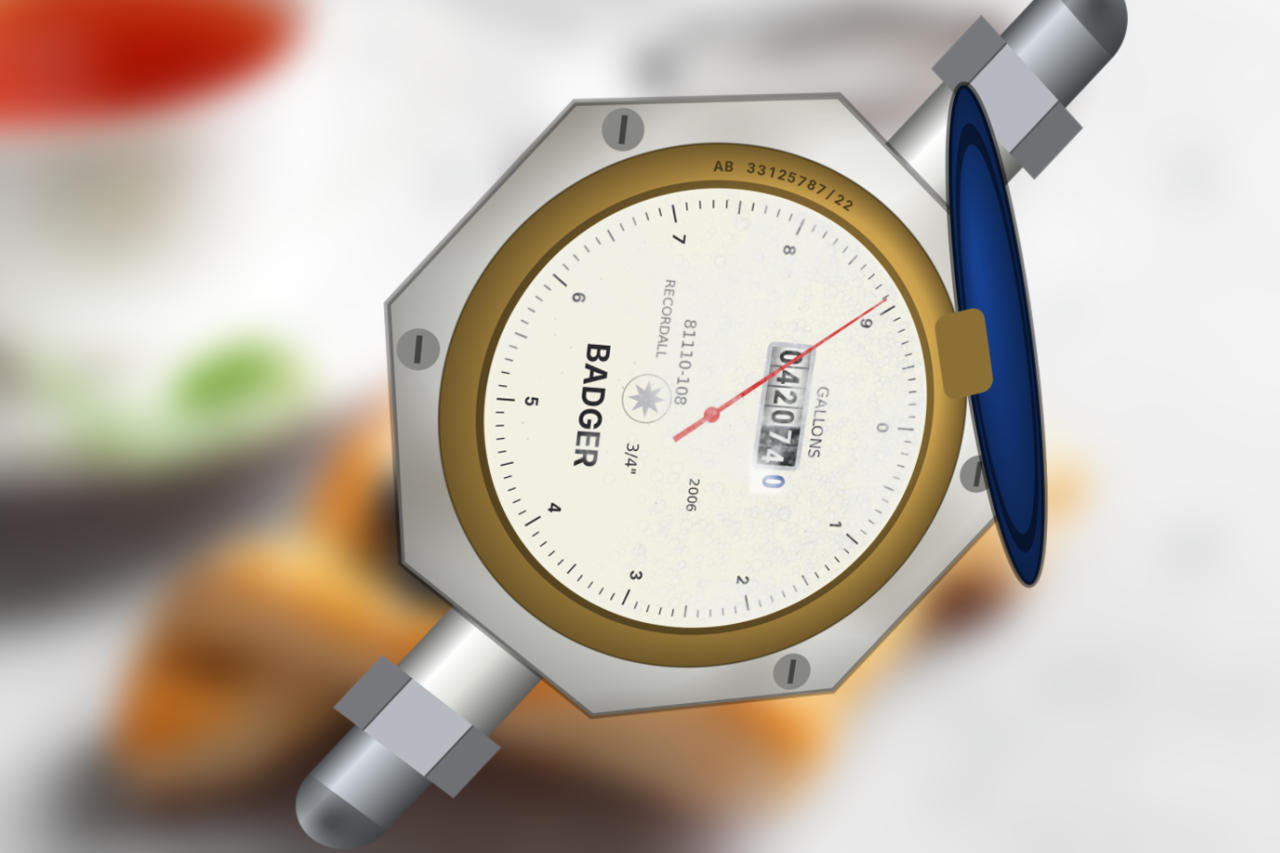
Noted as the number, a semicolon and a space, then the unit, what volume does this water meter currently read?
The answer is 420738.9; gal
